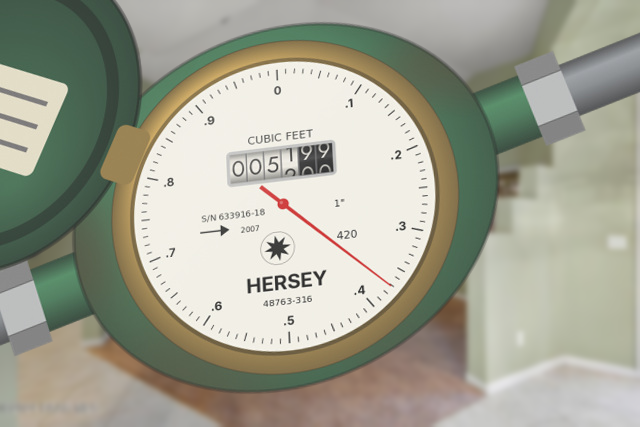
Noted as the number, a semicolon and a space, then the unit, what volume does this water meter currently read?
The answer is 5199.37; ft³
